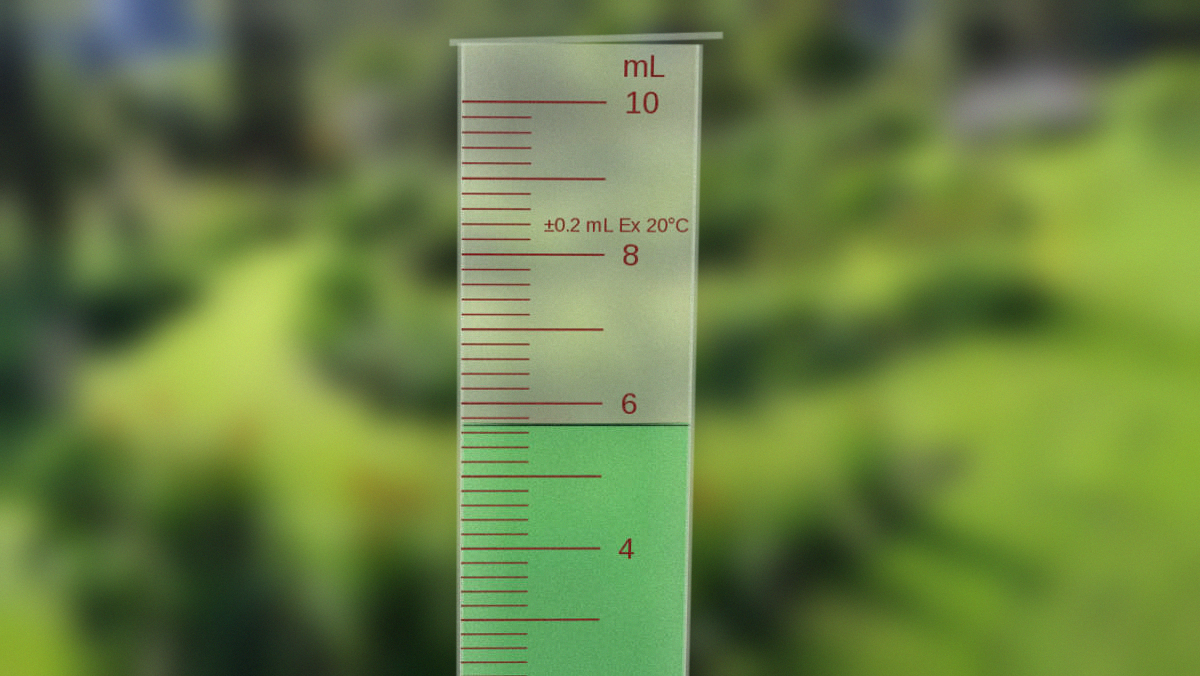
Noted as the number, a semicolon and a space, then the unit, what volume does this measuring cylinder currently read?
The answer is 5.7; mL
